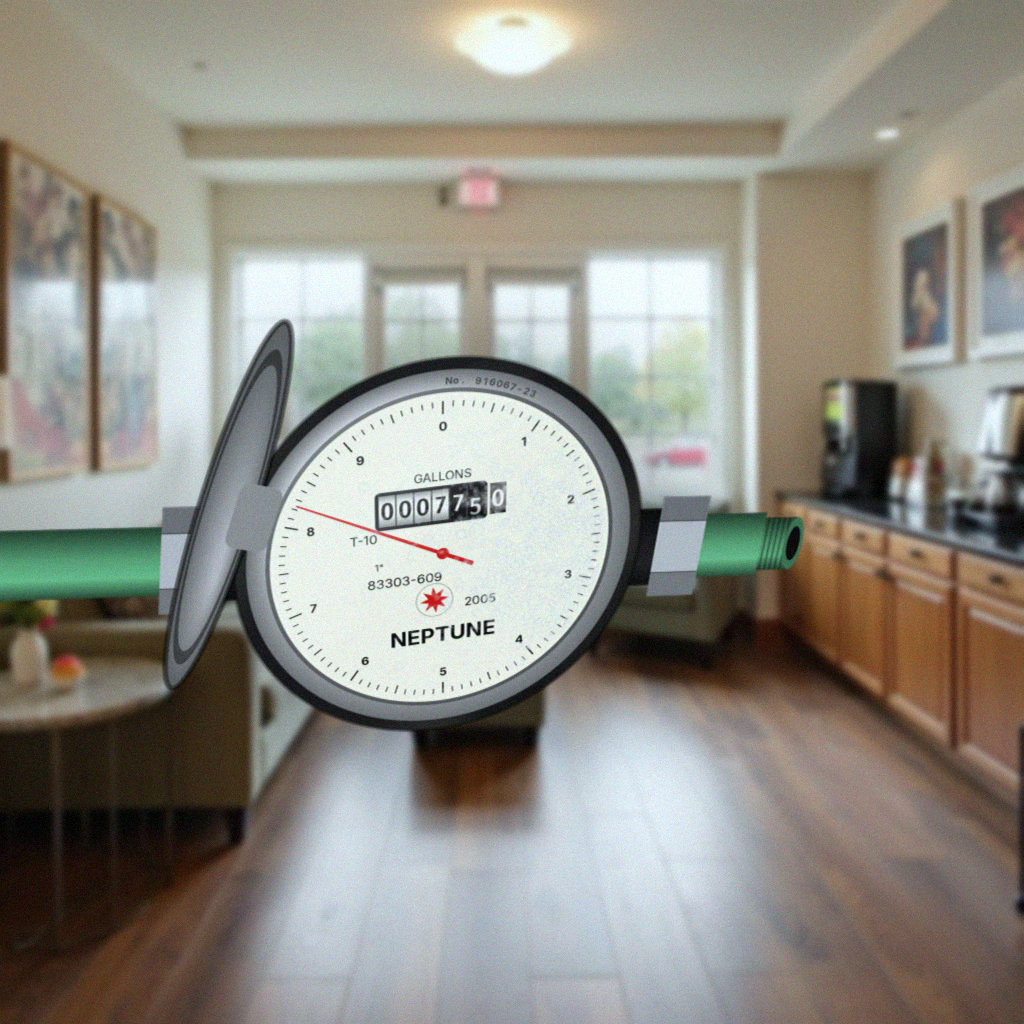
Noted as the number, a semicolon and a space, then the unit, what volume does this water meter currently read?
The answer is 7748.2; gal
